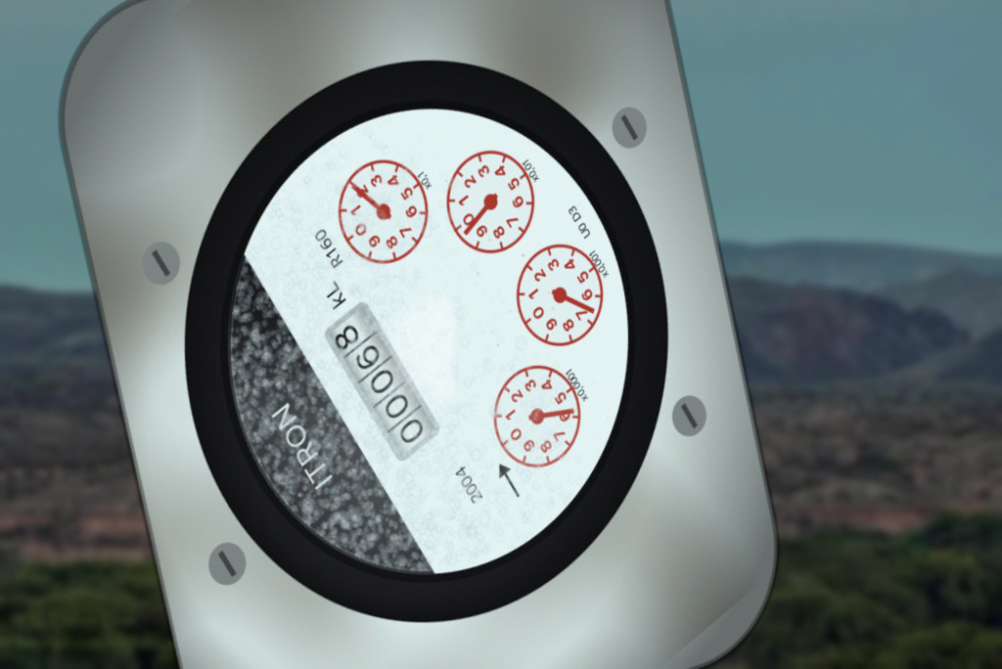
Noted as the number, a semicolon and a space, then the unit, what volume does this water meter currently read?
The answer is 68.1965; kL
